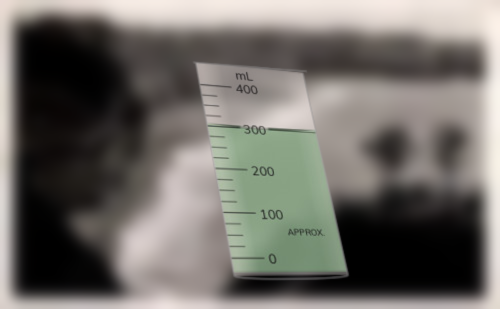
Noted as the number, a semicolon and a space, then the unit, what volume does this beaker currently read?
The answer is 300; mL
